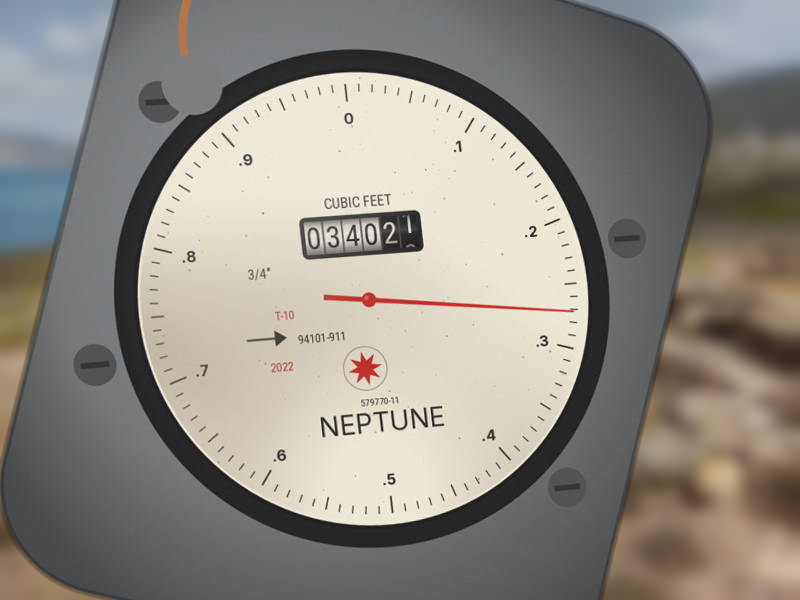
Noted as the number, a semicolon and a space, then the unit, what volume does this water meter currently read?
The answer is 34021.27; ft³
